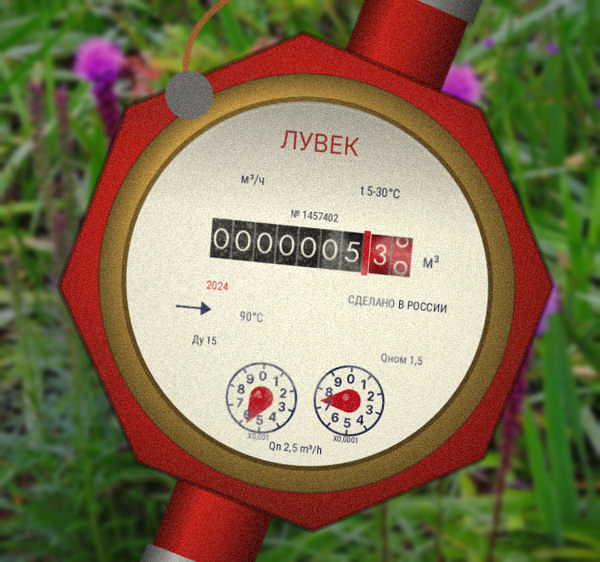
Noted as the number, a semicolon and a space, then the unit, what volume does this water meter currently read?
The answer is 5.3857; m³
